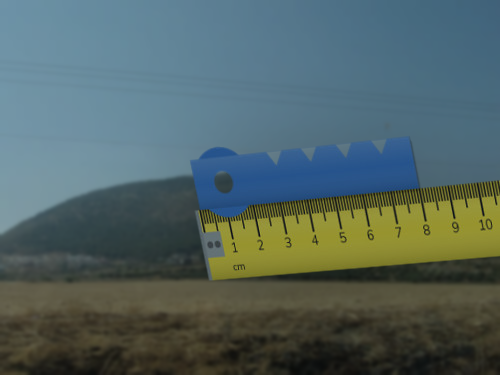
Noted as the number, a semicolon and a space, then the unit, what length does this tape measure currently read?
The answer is 8; cm
